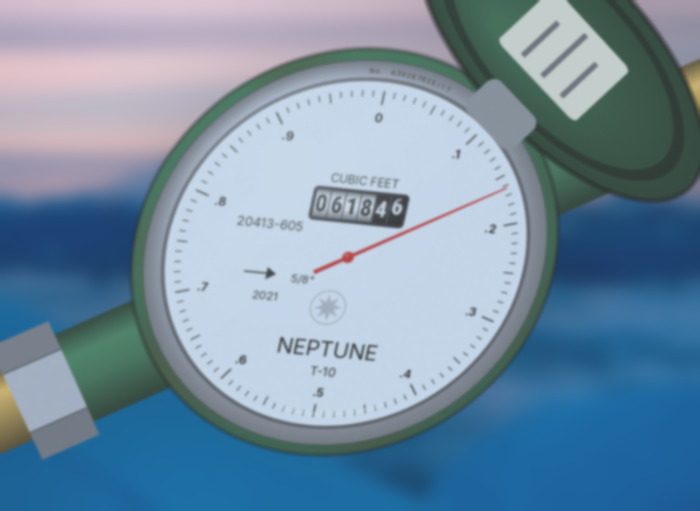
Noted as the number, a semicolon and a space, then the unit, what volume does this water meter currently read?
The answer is 61846.16; ft³
